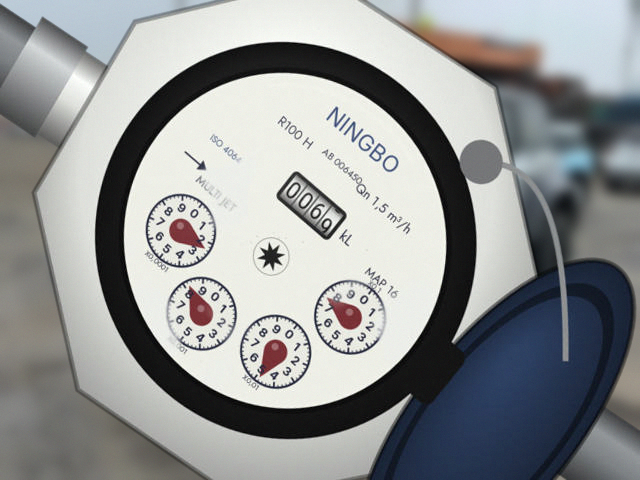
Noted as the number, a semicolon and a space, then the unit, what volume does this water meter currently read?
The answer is 68.7482; kL
